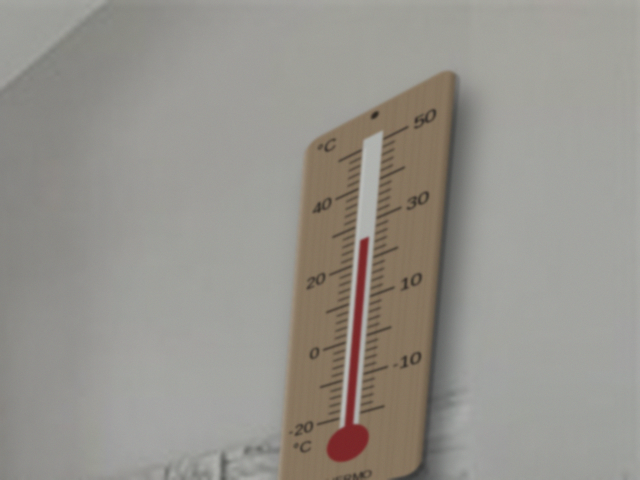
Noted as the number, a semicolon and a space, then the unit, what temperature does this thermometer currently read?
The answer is 26; °C
